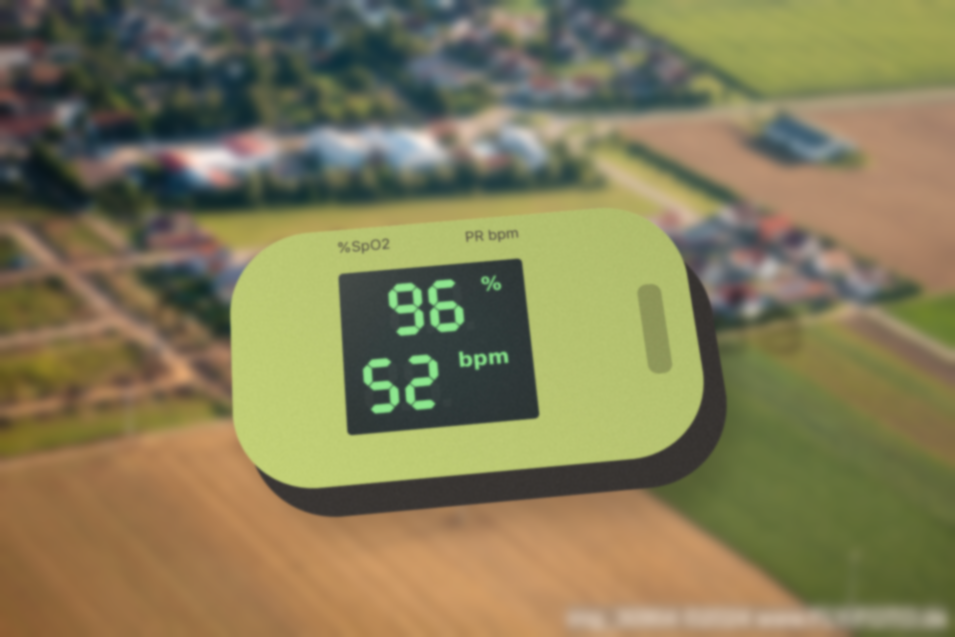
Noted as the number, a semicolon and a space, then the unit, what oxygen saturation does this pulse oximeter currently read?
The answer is 96; %
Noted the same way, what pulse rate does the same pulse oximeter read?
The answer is 52; bpm
